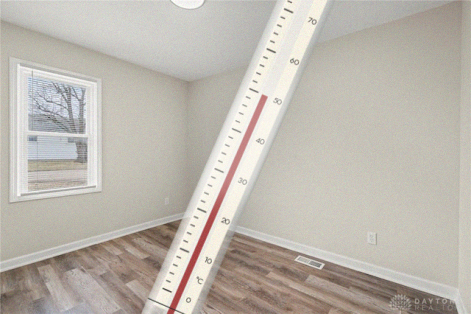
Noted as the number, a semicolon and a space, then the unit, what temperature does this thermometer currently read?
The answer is 50; °C
